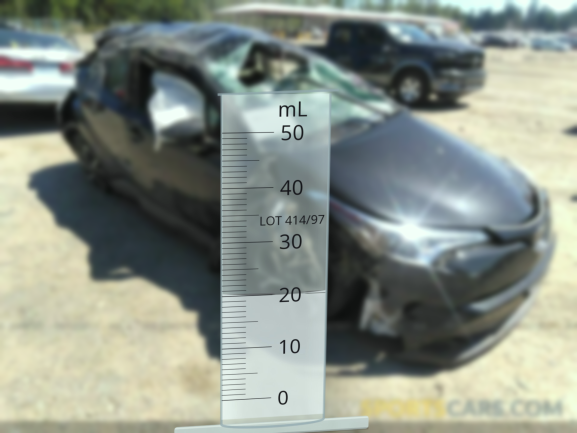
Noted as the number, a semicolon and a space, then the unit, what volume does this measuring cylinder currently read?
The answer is 20; mL
